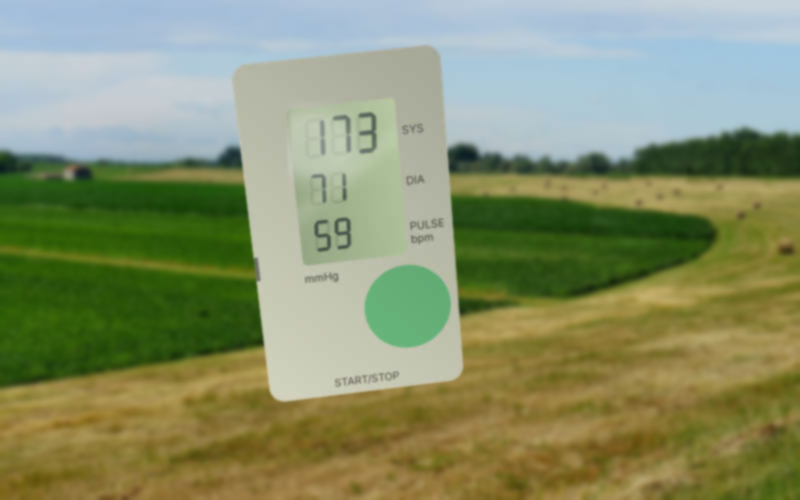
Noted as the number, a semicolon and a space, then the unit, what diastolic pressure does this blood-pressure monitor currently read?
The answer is 71; mmHg
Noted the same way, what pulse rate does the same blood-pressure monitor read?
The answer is 59; bpm
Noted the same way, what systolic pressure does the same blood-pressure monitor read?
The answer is 173; mmHg
